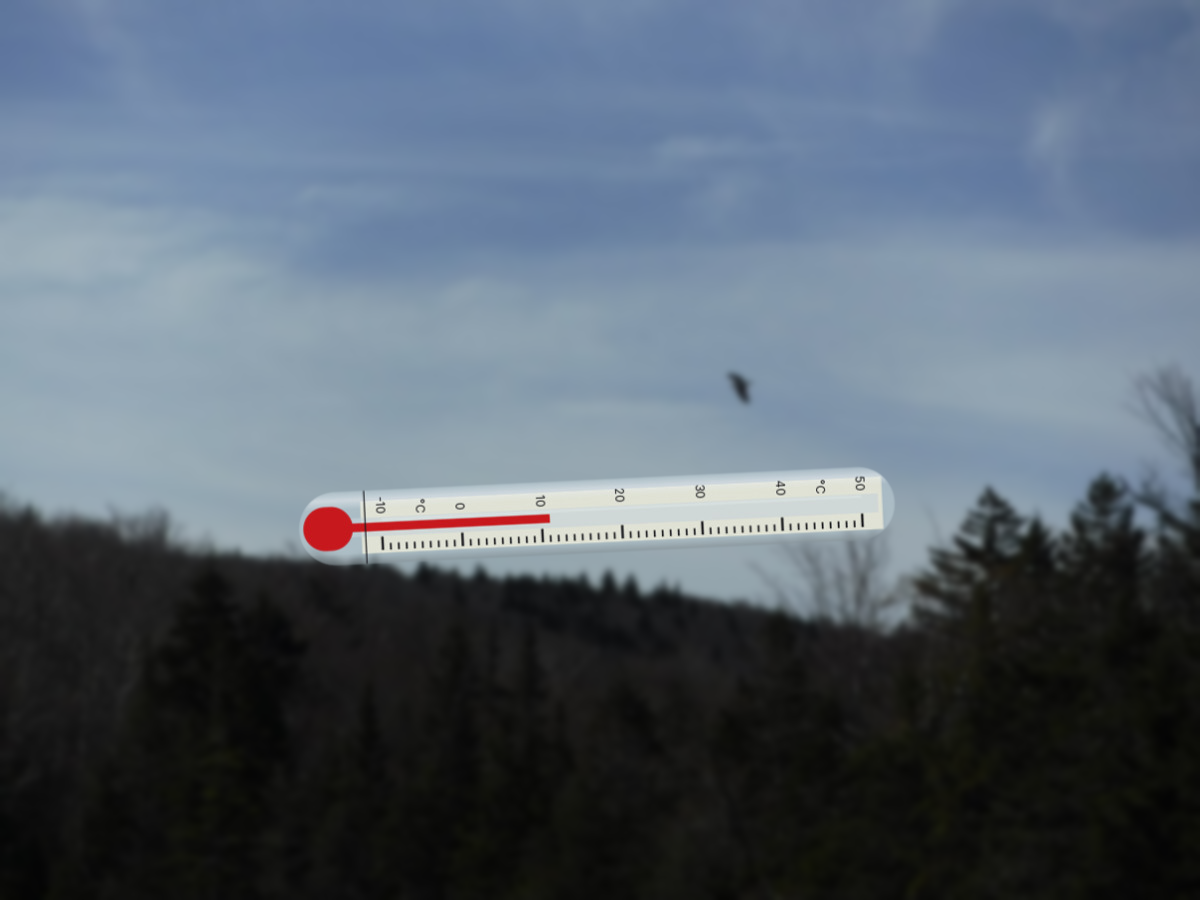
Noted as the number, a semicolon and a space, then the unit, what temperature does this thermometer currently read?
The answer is 11; °C
